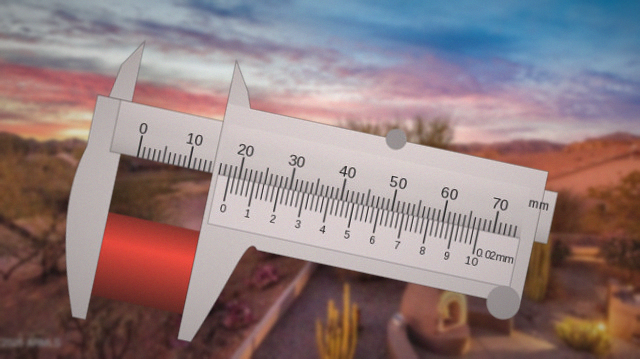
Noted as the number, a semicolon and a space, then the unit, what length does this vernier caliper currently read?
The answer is 18.0; mm
